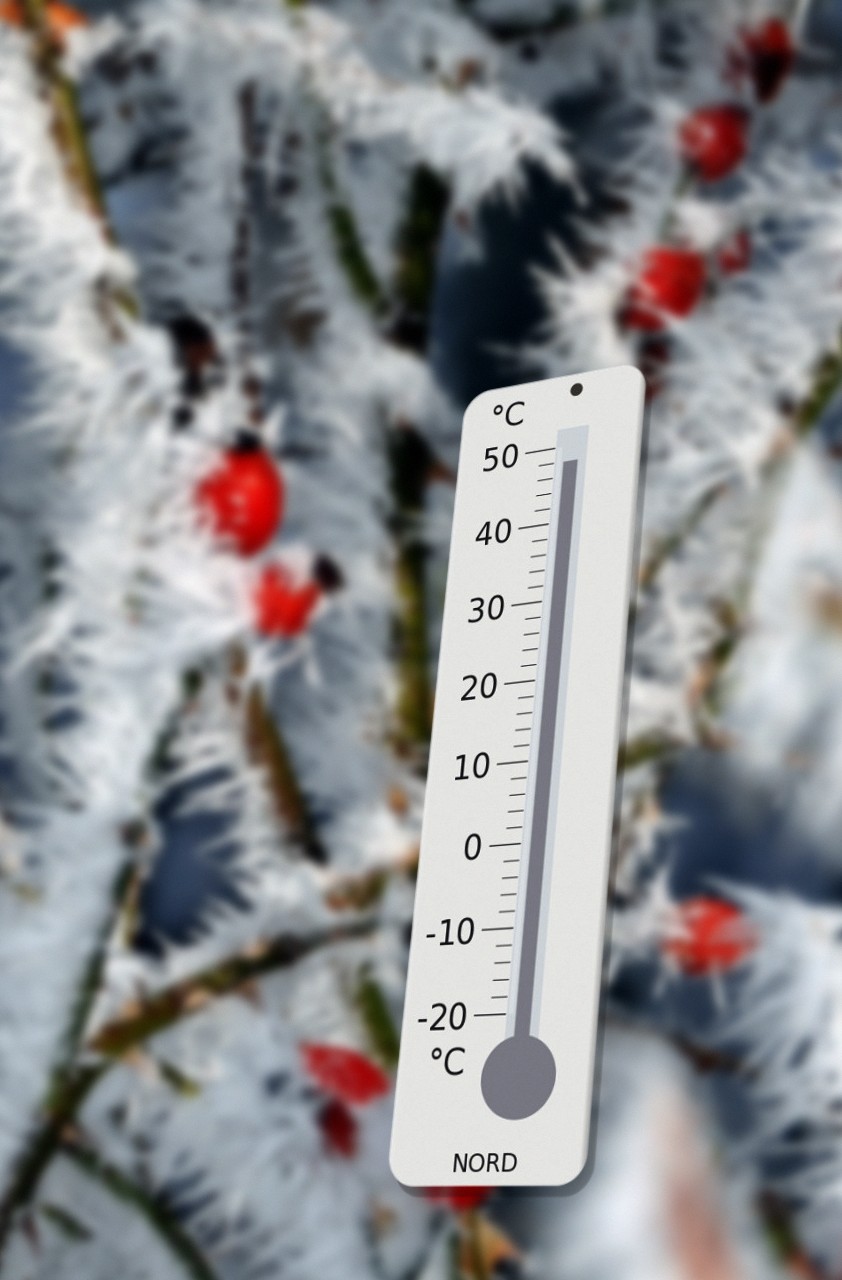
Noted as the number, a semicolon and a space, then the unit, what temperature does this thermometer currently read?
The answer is 48; °C
